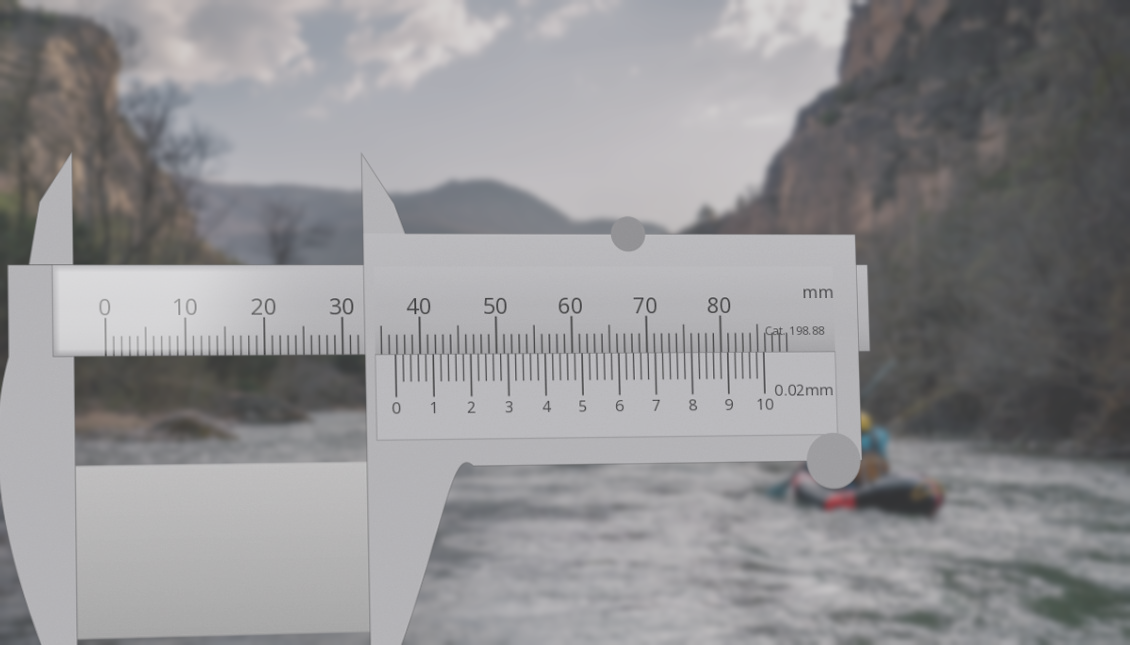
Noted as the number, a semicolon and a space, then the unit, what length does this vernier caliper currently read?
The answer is 36.8; mm
